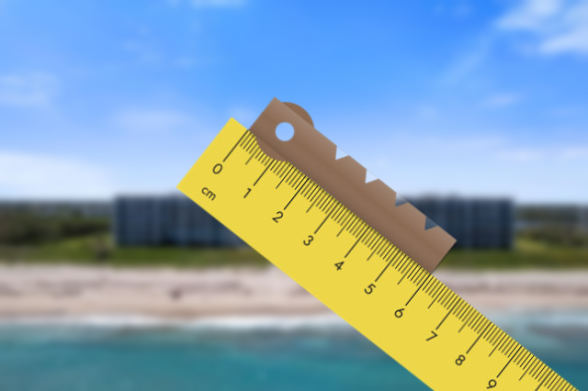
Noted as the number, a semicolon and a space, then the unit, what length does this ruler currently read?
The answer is 6; cm
